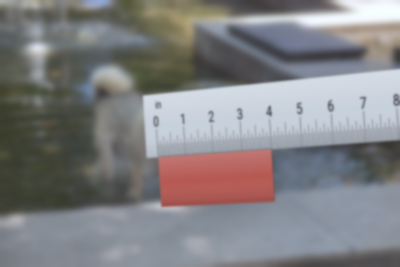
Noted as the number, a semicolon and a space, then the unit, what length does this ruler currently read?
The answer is 4; in
